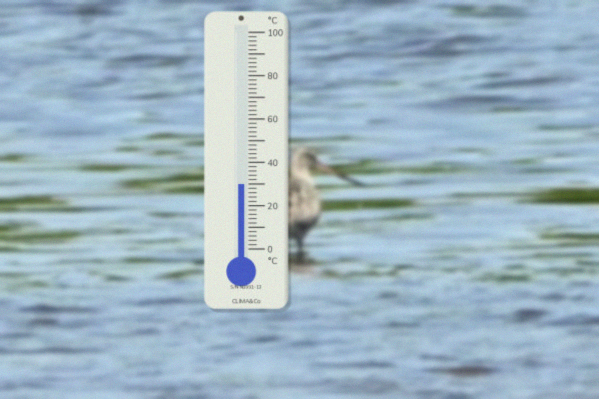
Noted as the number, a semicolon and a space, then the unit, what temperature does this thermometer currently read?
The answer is 30; °C
